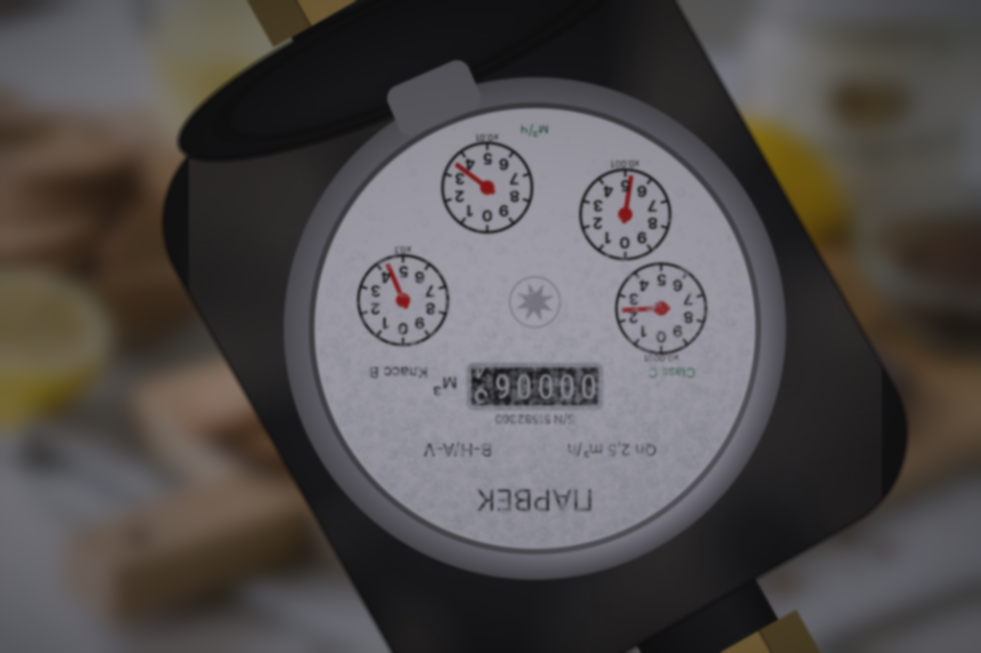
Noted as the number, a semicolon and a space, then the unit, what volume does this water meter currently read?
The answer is 63.4352; m³
